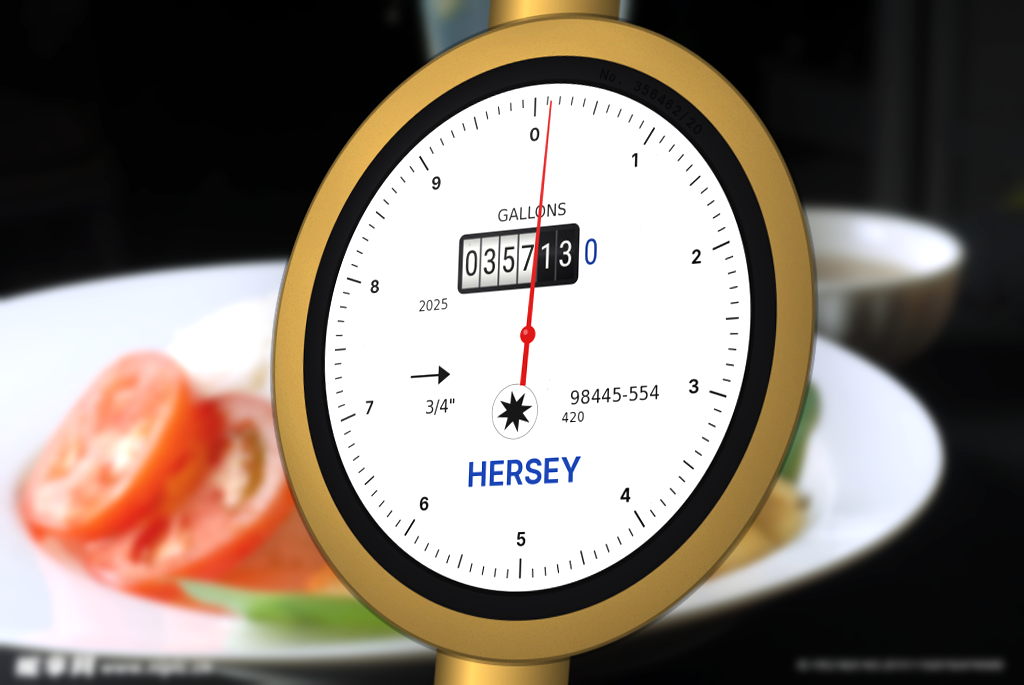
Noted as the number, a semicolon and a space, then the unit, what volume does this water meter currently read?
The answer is 357130.1; gal
